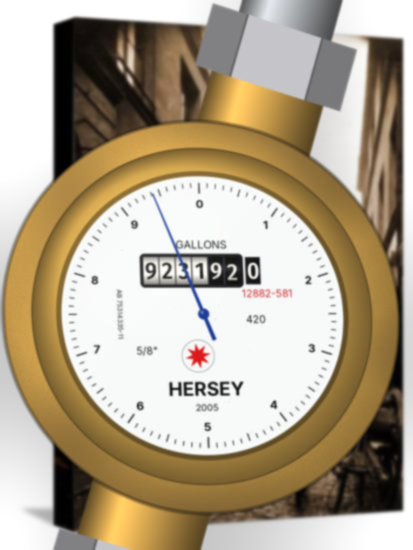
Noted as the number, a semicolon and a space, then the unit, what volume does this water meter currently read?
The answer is 9231919.4; gal
